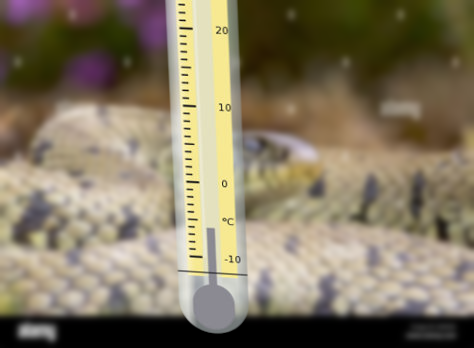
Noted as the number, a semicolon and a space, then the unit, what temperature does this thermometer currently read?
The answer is -6; °C
